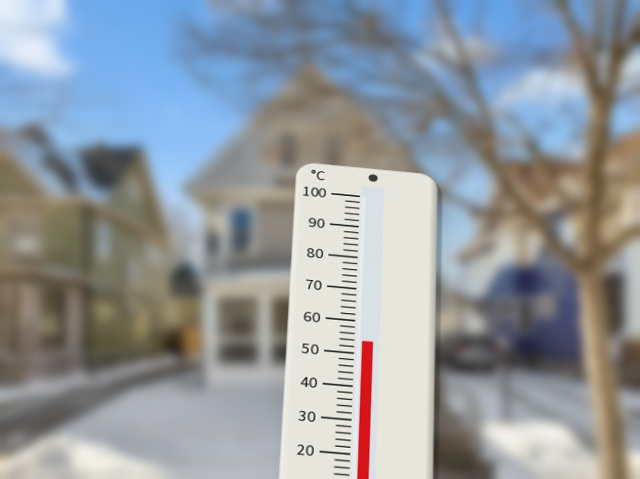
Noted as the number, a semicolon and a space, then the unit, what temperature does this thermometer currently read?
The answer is 54; °C
